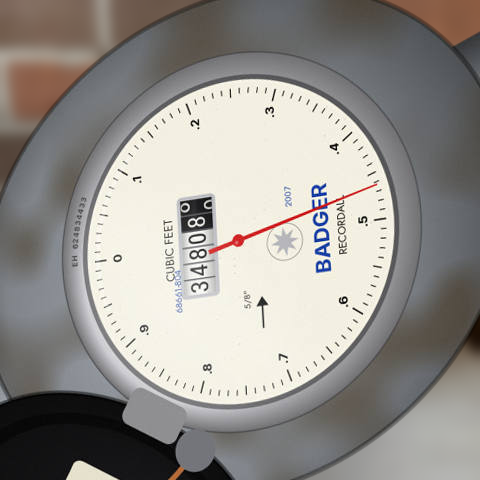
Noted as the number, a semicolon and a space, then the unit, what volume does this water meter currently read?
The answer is 348088.46; ft³
